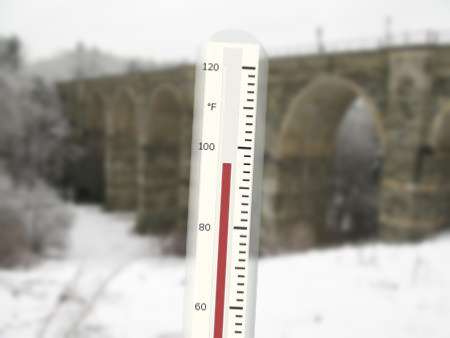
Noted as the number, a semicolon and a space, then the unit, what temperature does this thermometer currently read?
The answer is 96; °F
